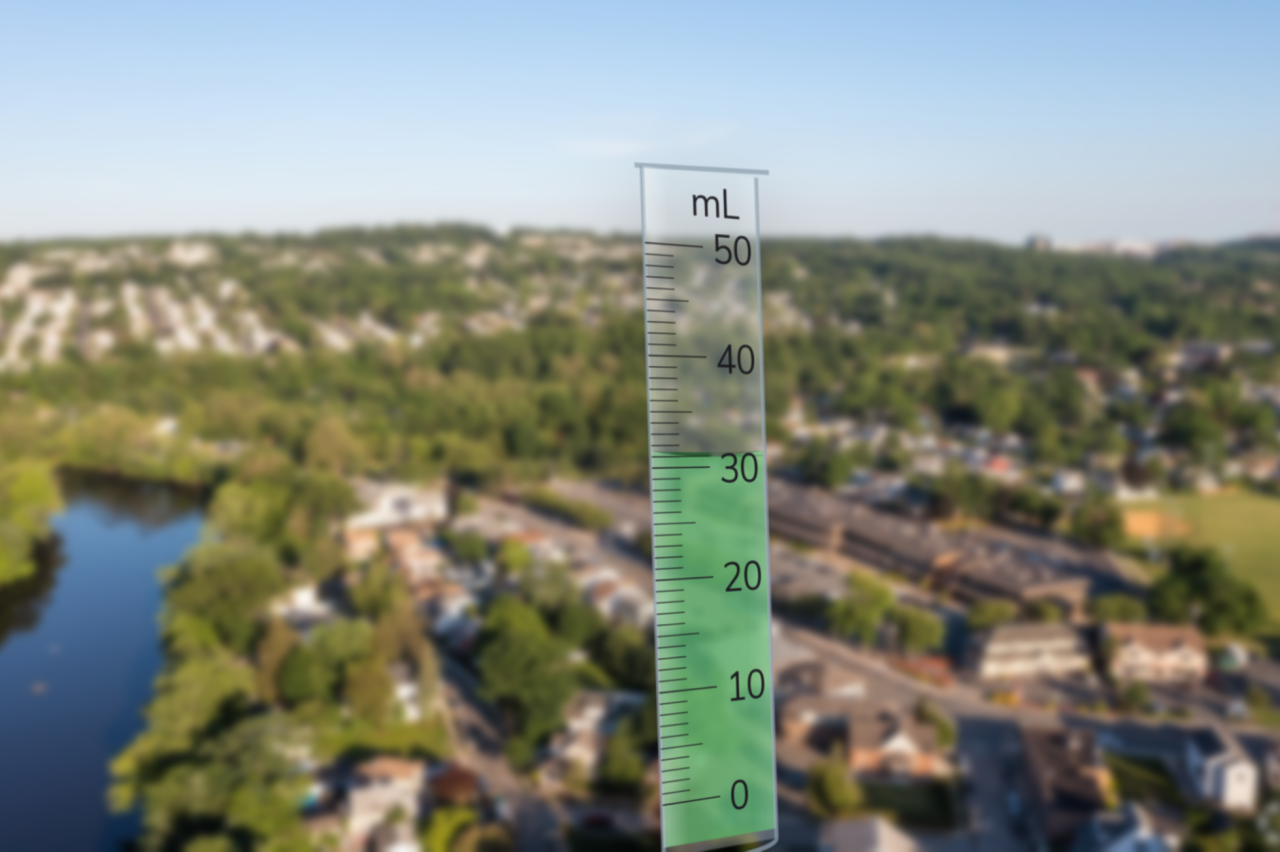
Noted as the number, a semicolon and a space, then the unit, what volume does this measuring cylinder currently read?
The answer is 31; mL
